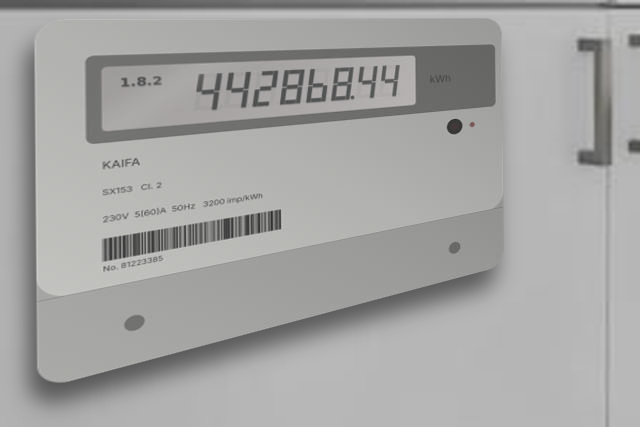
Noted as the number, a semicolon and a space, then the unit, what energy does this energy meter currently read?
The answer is 442868.44; kWh
